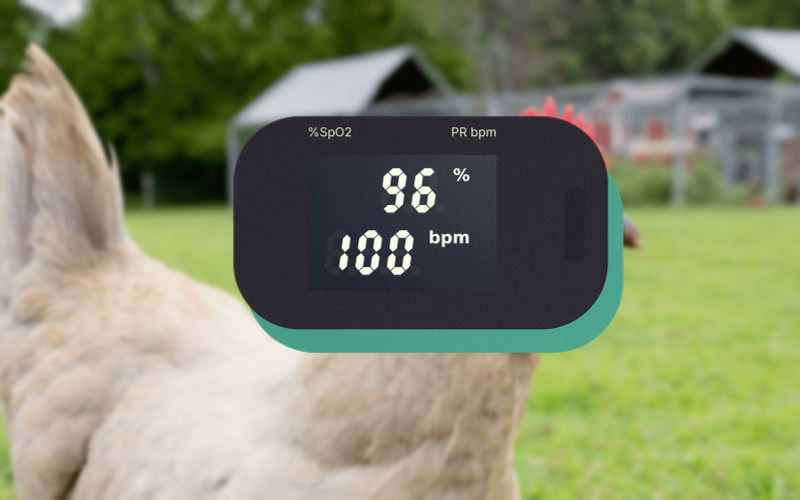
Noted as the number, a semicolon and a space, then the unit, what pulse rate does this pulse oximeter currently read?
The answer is 100; bpm
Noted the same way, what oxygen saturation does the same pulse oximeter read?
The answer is 96; %
